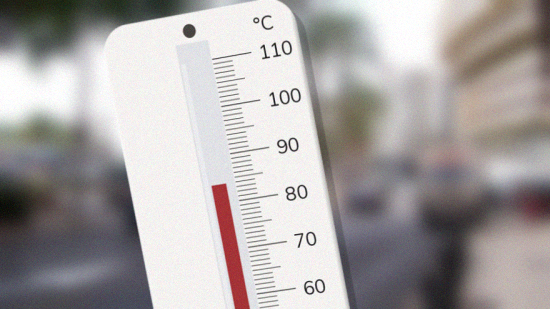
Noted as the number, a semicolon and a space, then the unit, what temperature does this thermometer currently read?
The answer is 84; °C
